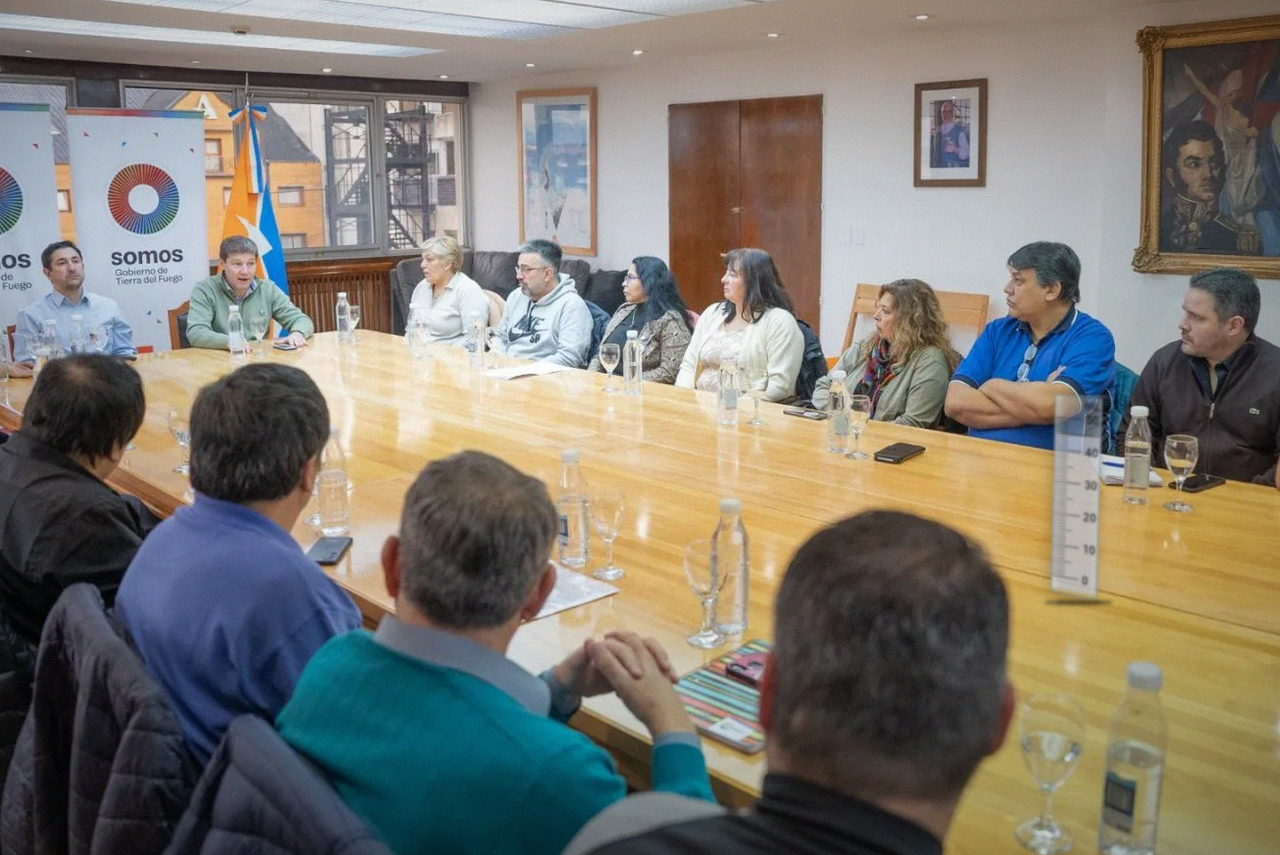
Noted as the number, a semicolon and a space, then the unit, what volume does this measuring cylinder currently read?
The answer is 45; mL
